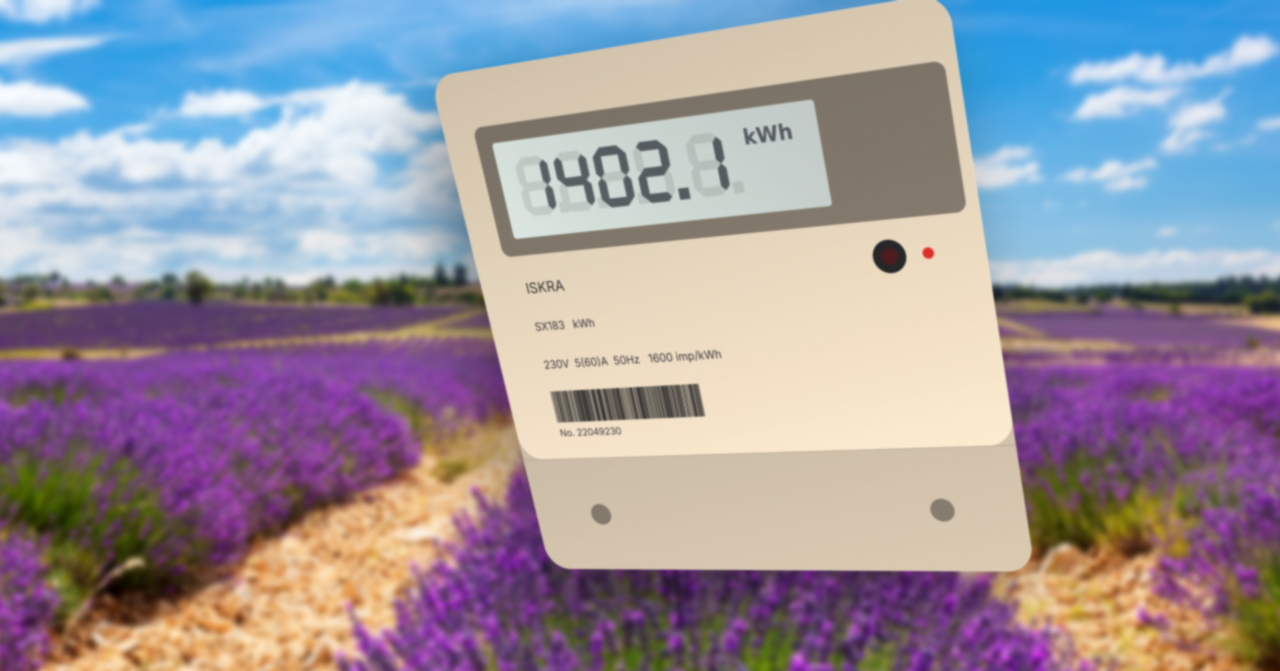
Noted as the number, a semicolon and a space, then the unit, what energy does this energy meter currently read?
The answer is 1402.1; kWh
